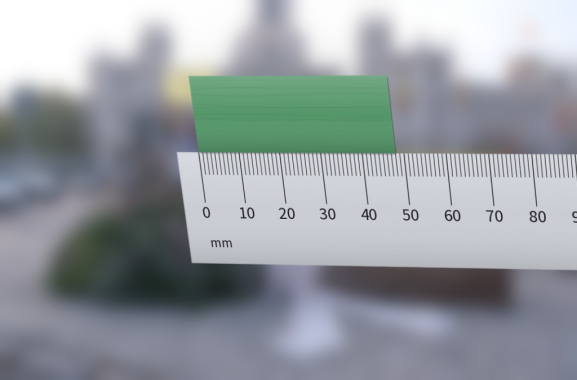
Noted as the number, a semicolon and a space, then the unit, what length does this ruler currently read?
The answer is 48; mm
